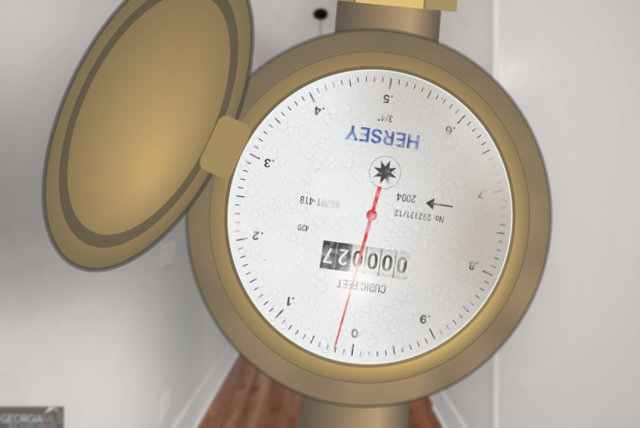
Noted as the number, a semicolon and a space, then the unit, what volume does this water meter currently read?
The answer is 27.02; ft³
